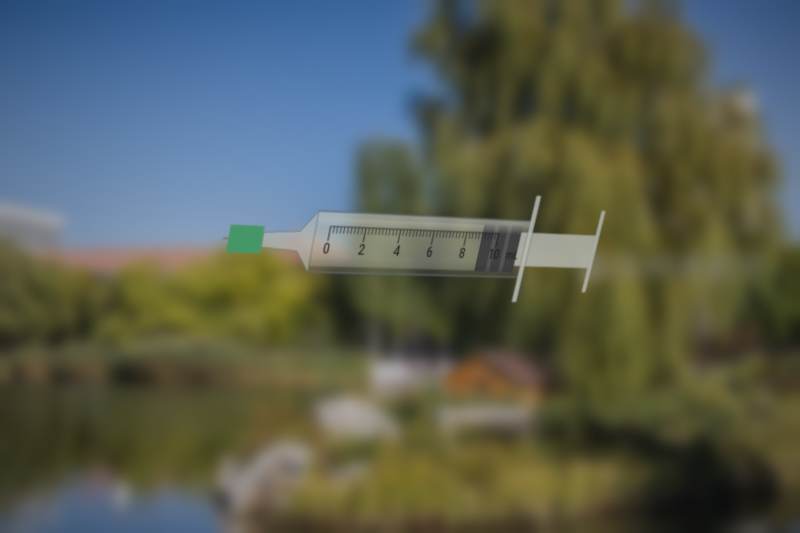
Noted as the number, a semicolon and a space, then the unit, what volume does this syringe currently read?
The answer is 9; mL
